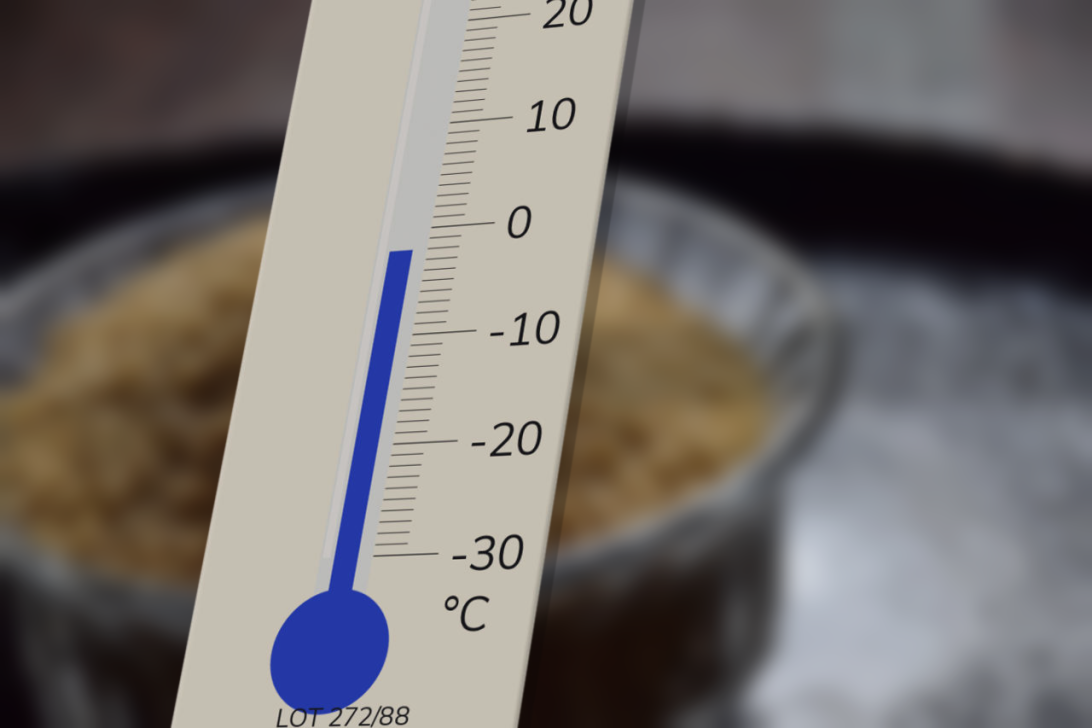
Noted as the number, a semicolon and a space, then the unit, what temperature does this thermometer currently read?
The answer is -2; °C
